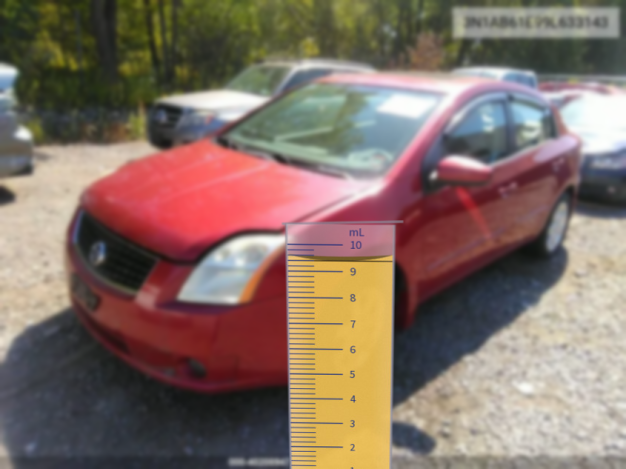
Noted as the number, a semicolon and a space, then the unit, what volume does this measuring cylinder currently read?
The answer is 9.4; mL
